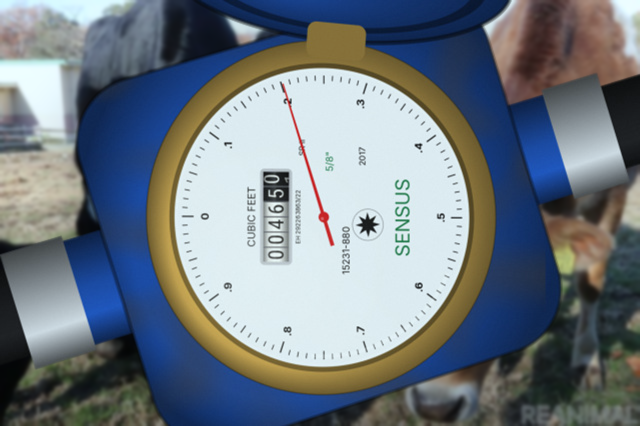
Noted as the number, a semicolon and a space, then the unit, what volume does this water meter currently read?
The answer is 4650.20; ft³
